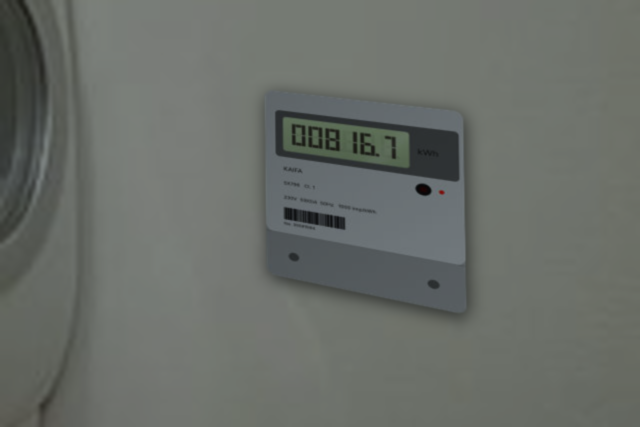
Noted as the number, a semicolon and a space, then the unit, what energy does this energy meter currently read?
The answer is 816.7; kWh
